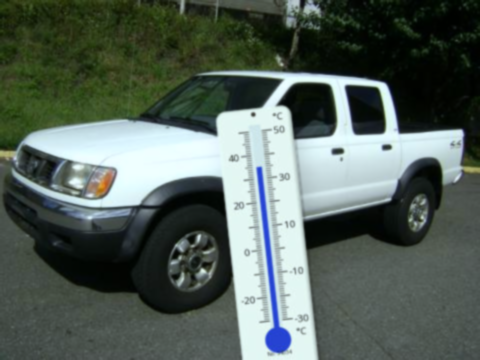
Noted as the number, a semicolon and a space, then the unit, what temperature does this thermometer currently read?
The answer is 35; °C
